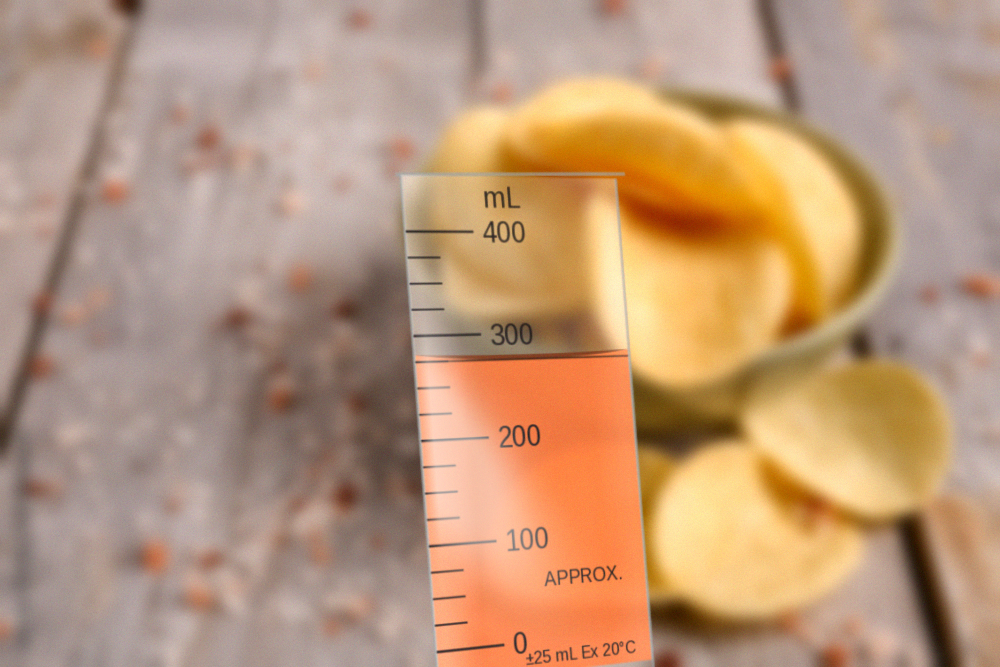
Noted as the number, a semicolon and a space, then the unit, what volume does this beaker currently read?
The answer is 275; mL
